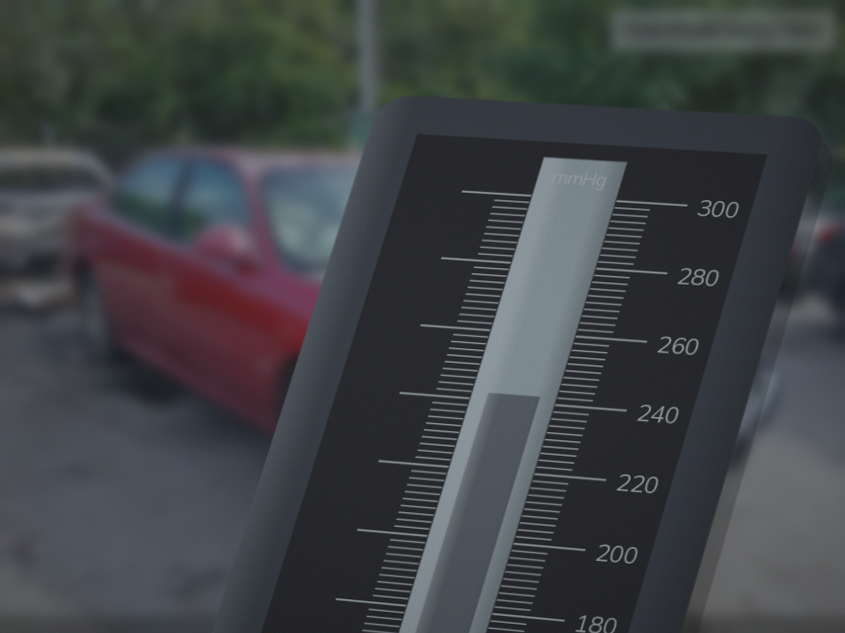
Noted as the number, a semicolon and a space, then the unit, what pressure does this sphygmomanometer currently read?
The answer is 242; mmHg
